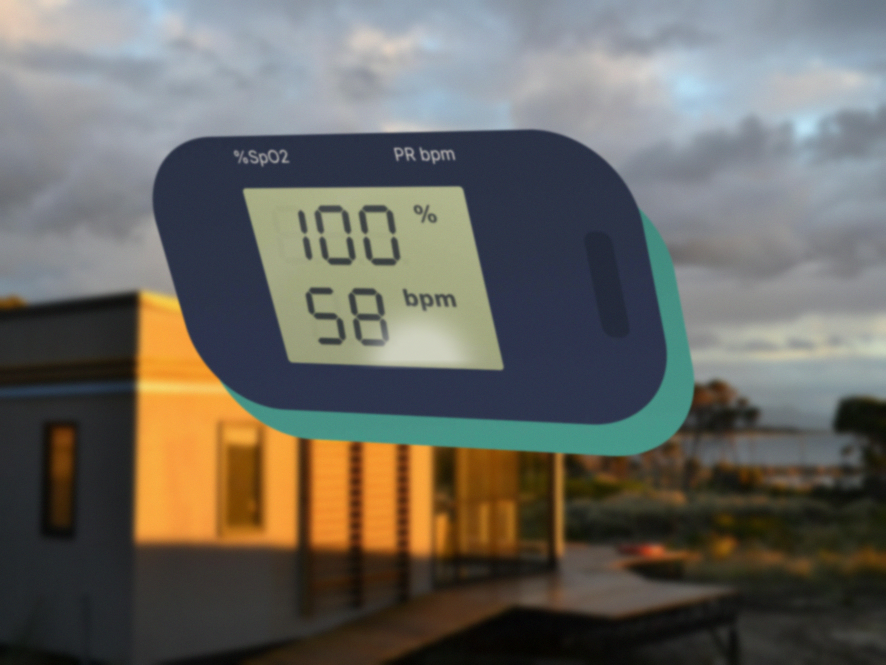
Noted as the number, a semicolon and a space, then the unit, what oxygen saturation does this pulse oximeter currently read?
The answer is 100; %
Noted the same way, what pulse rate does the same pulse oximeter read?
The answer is 58; bpm
